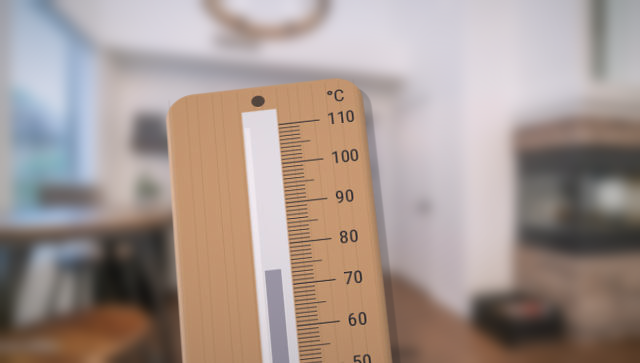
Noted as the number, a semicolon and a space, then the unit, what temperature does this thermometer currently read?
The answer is 74; °C
